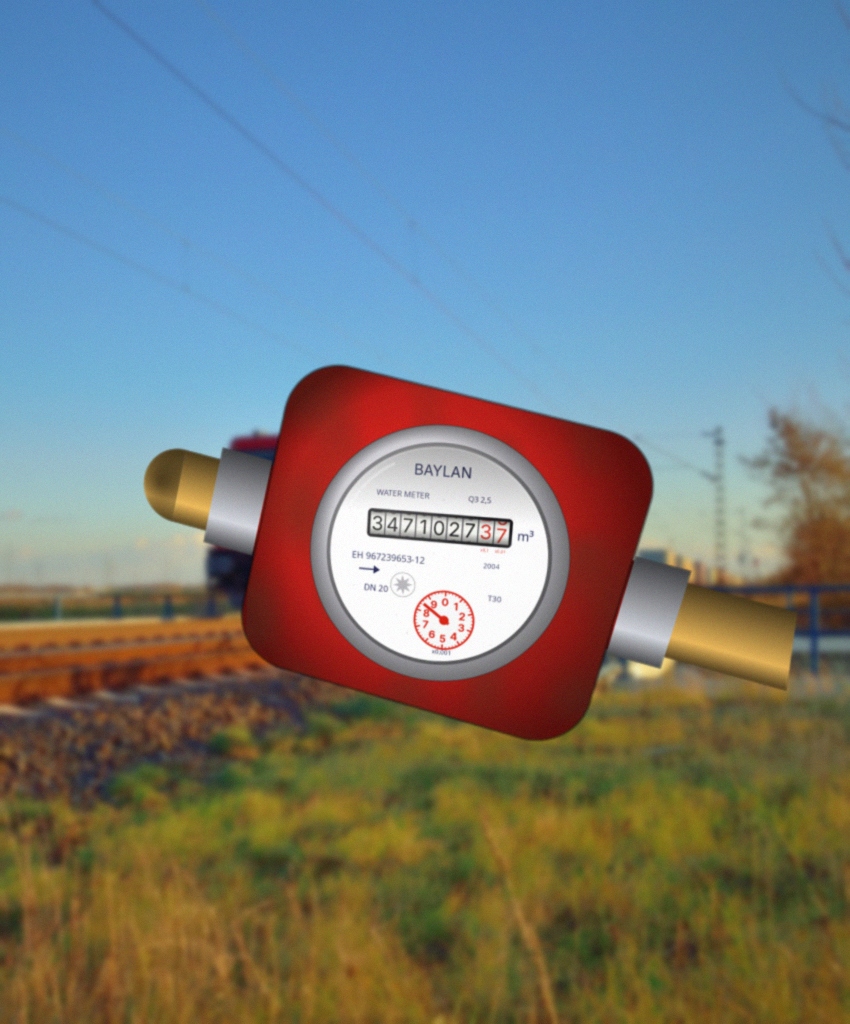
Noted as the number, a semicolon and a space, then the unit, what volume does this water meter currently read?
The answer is 3471027.368; m³
